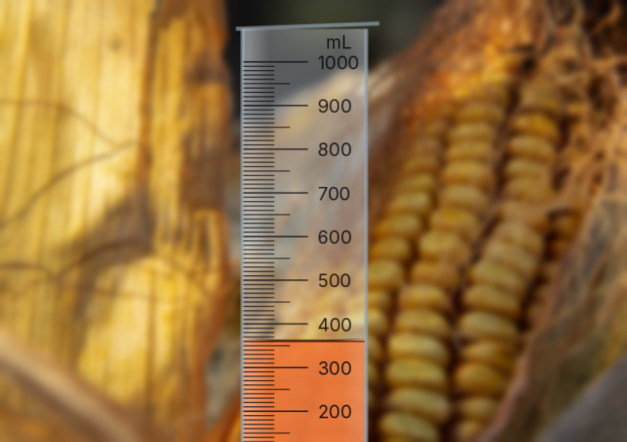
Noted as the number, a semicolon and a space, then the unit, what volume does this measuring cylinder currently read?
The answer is 360; mL
